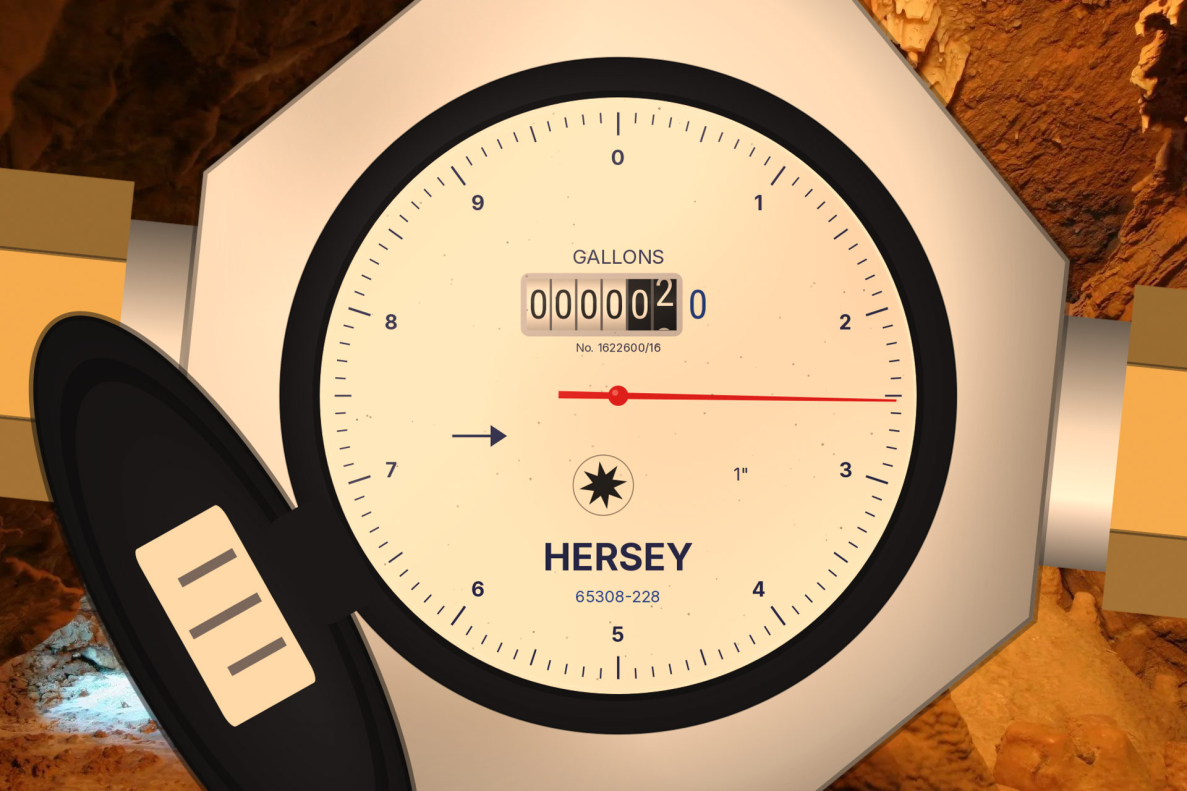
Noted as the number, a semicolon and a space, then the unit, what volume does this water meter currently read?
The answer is 22.5; gal
